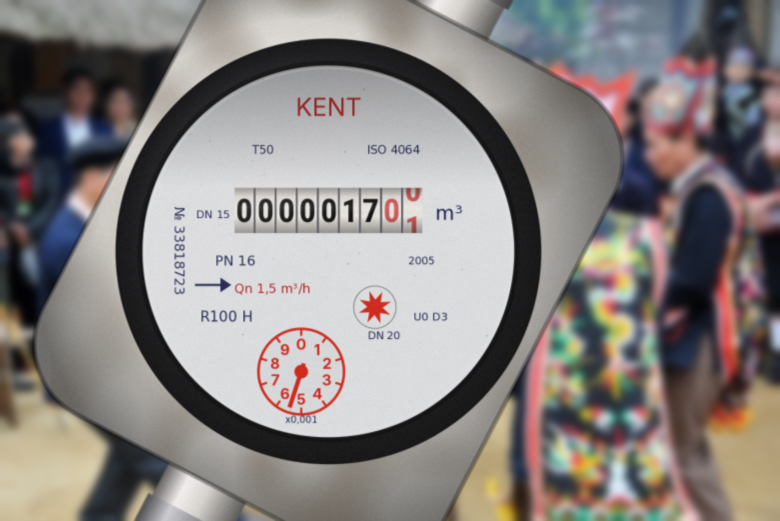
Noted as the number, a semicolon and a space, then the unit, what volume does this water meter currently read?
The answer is 17.005; m³
